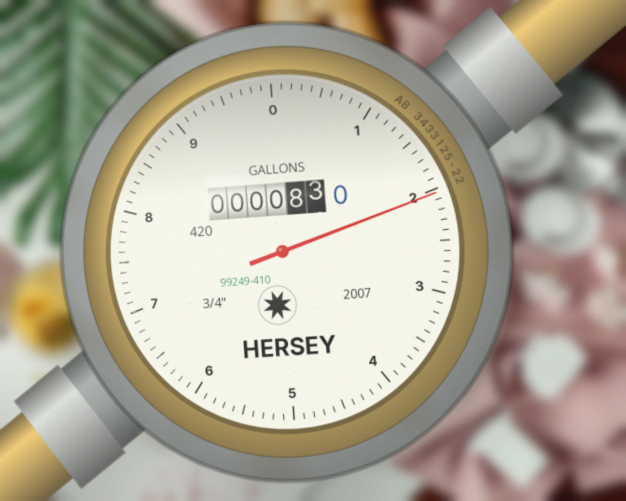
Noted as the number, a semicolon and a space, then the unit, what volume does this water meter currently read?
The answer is 832.0; gal
